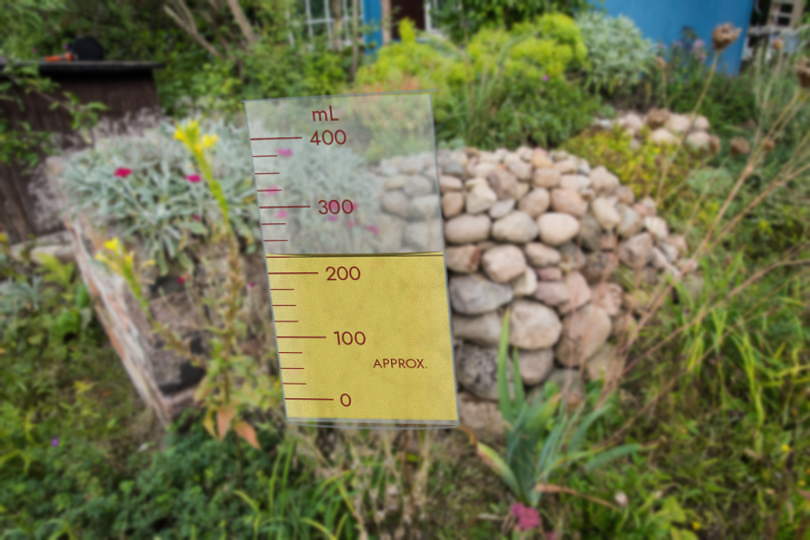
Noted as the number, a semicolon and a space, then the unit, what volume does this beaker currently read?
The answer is 225; mL
